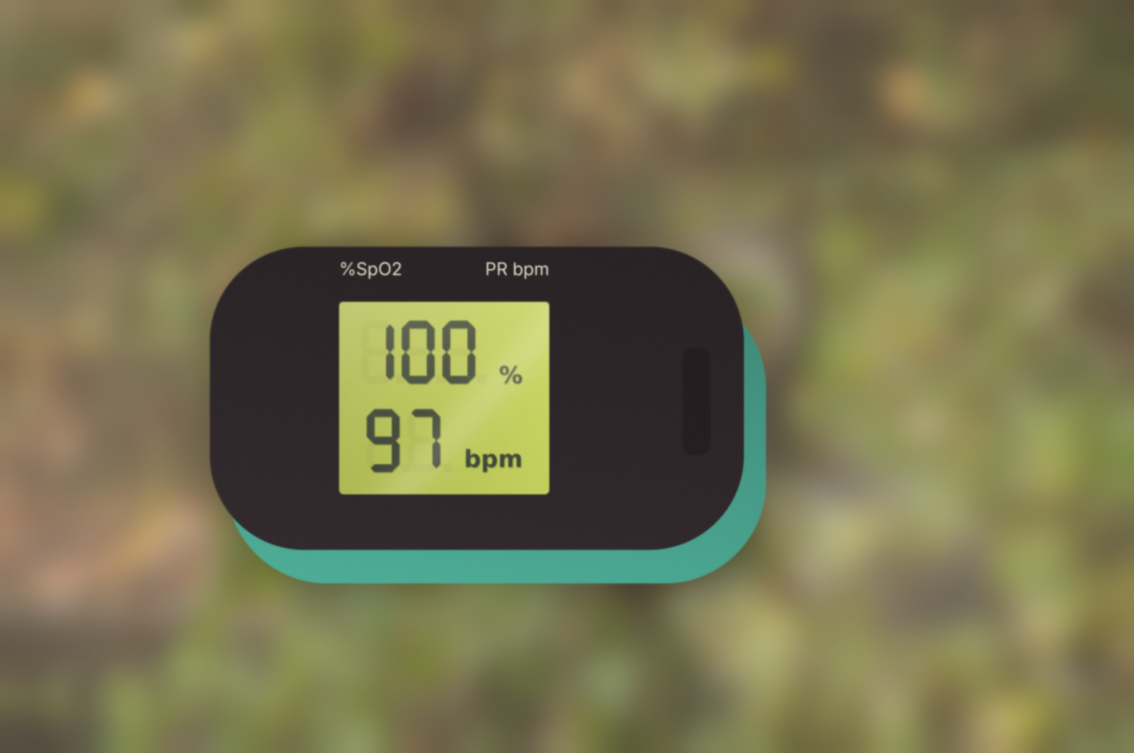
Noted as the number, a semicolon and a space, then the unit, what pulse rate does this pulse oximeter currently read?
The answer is 97; bpm
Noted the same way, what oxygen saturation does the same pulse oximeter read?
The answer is 100; %
